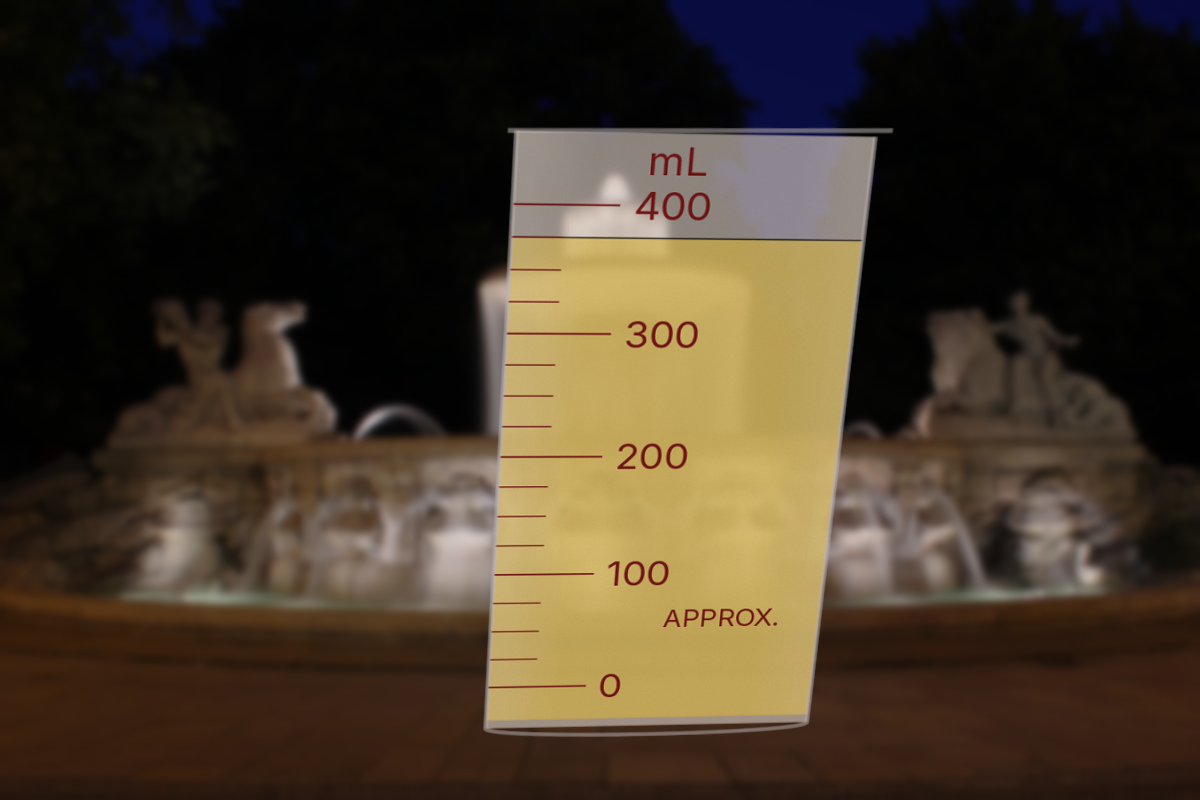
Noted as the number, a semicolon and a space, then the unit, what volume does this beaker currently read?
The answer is 375; mL
